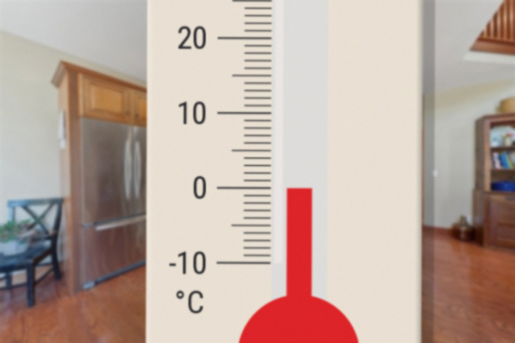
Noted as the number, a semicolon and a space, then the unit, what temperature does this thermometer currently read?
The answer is 0; °C
